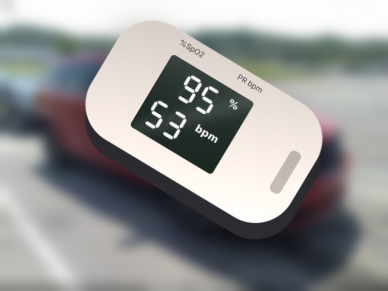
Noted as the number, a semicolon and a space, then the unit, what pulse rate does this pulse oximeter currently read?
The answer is 53; bpm
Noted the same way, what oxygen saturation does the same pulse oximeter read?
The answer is 95; %
